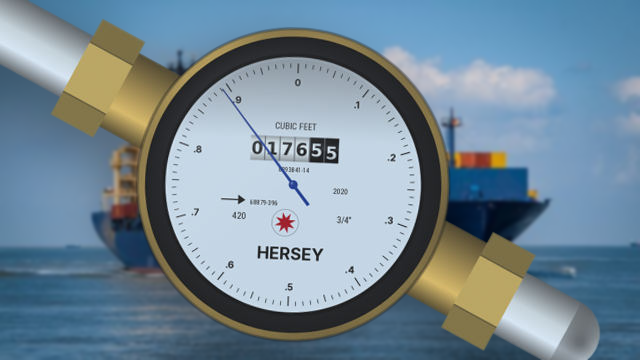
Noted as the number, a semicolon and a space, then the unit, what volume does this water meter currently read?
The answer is 17654.89; ft³
